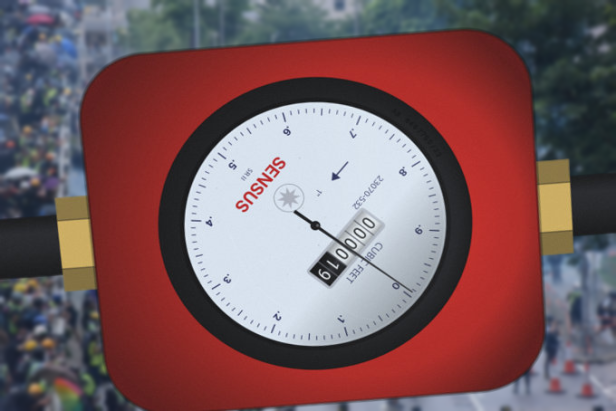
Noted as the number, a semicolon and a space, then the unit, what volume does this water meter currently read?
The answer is 18.99; ft³
